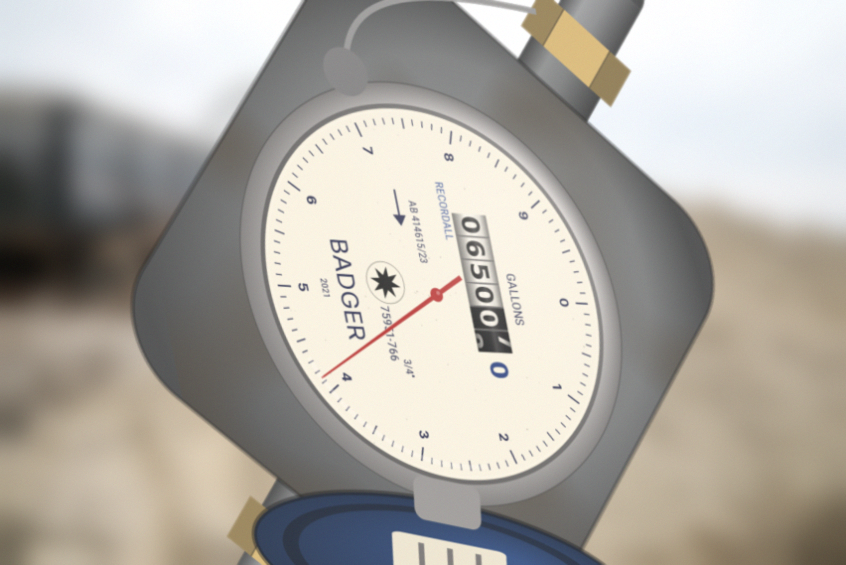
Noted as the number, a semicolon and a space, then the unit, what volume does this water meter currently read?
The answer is 650074.1; gal
